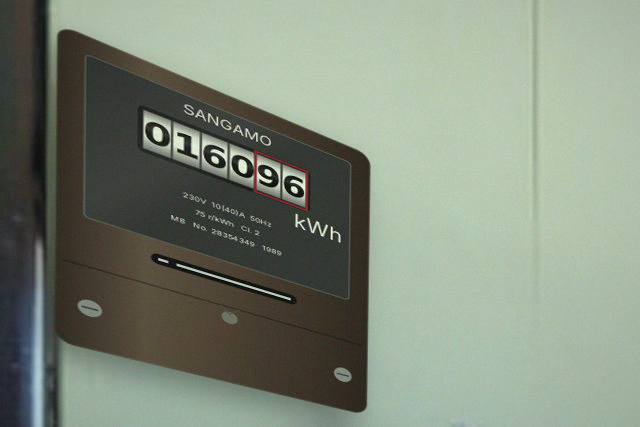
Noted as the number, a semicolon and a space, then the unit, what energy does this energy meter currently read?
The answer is 160.96; kWh
